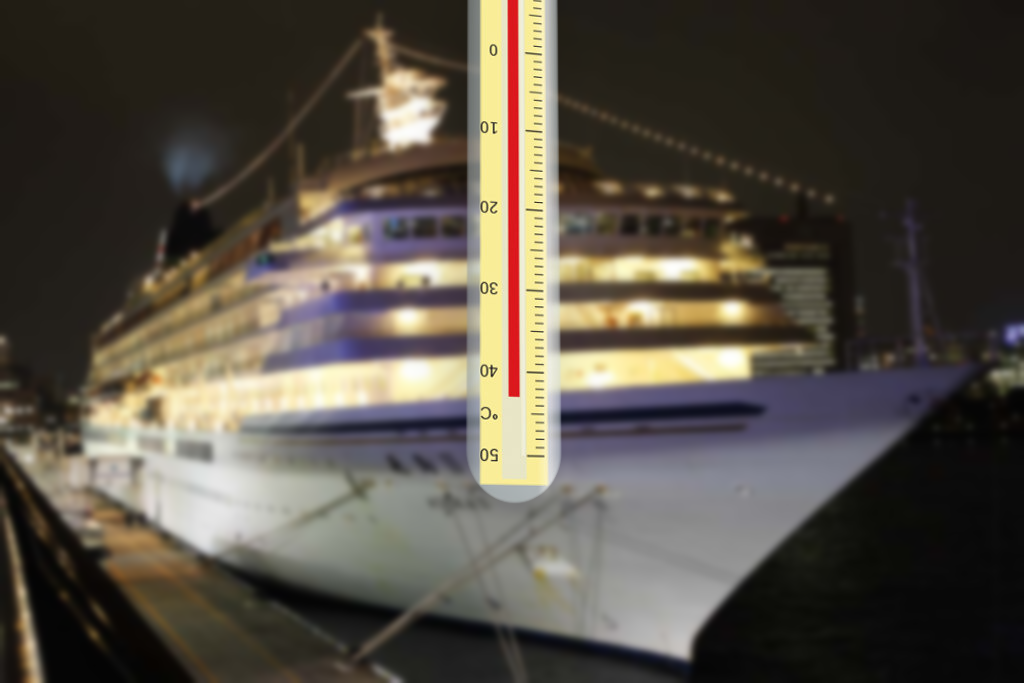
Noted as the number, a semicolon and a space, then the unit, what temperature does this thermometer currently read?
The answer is 43; °C
